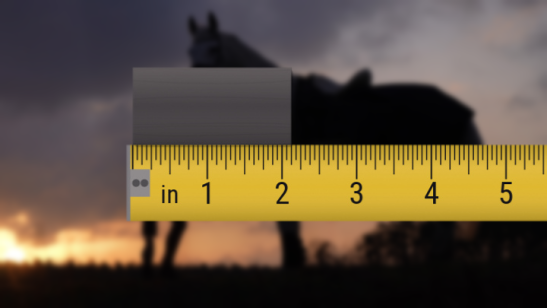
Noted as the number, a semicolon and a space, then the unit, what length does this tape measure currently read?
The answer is 2.125; in
